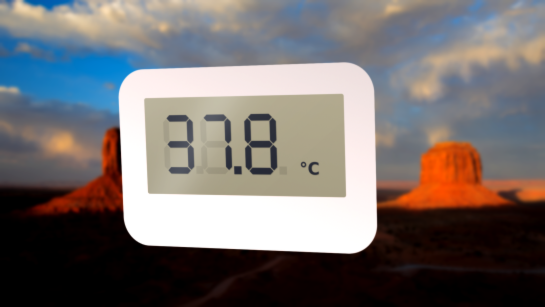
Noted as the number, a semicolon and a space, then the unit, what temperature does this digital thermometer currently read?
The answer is 37.8; °C
